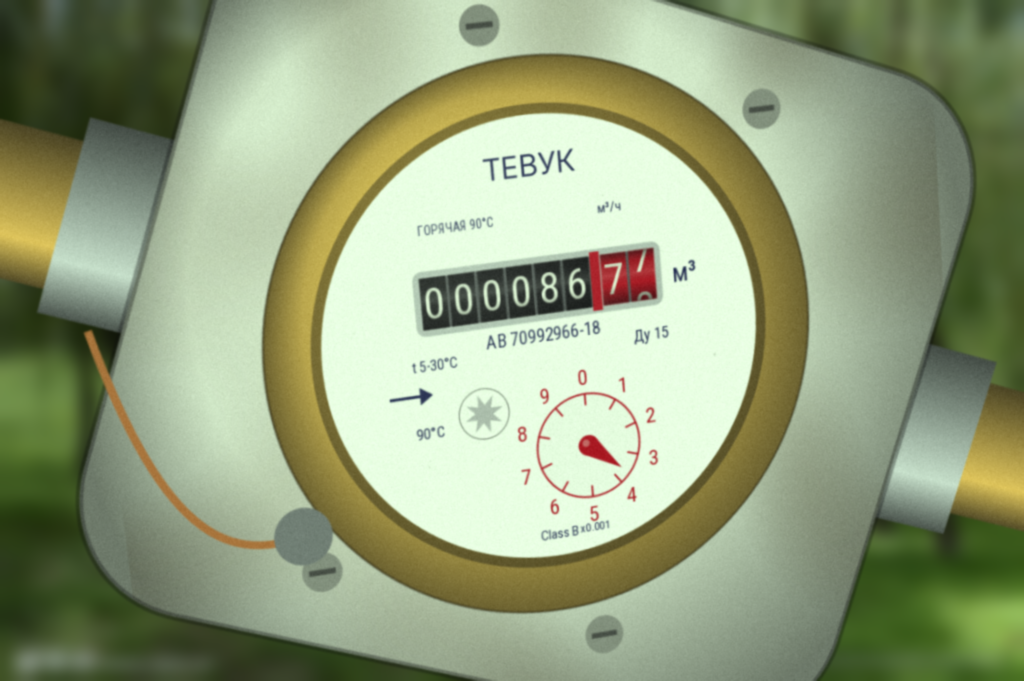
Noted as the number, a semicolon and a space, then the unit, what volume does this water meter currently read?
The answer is 86.773; m³
